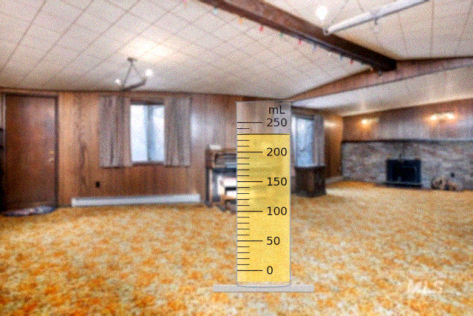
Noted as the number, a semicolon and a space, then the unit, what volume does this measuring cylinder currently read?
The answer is 230; mL
